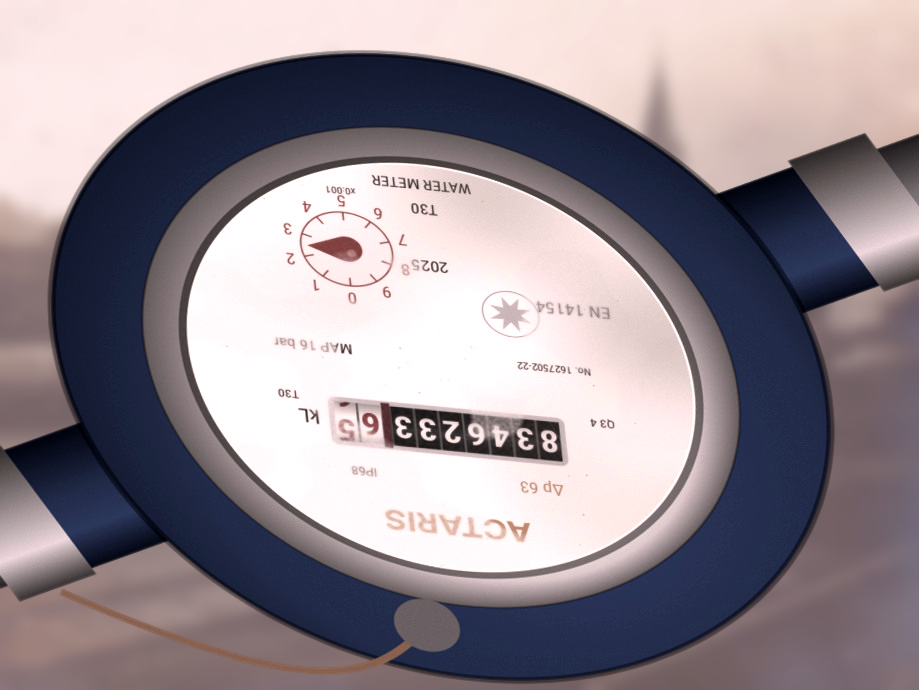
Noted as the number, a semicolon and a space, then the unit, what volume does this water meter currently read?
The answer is 8346233.652; kL
